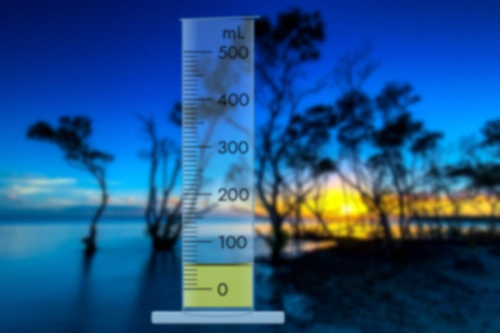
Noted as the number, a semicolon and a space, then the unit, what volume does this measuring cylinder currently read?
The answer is 50; mL
